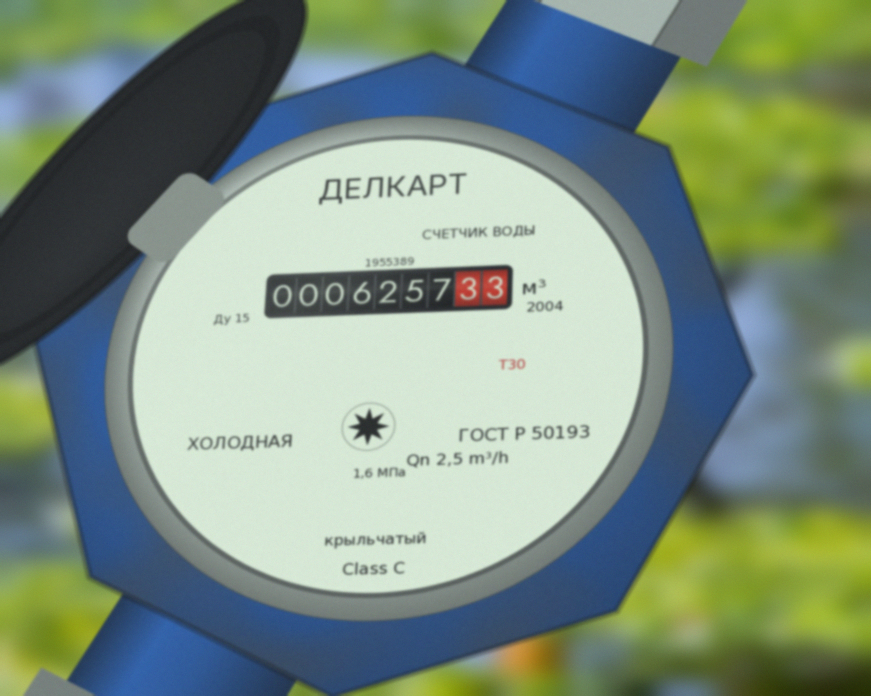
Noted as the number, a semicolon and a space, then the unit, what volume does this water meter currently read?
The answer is 6257.33; m³
